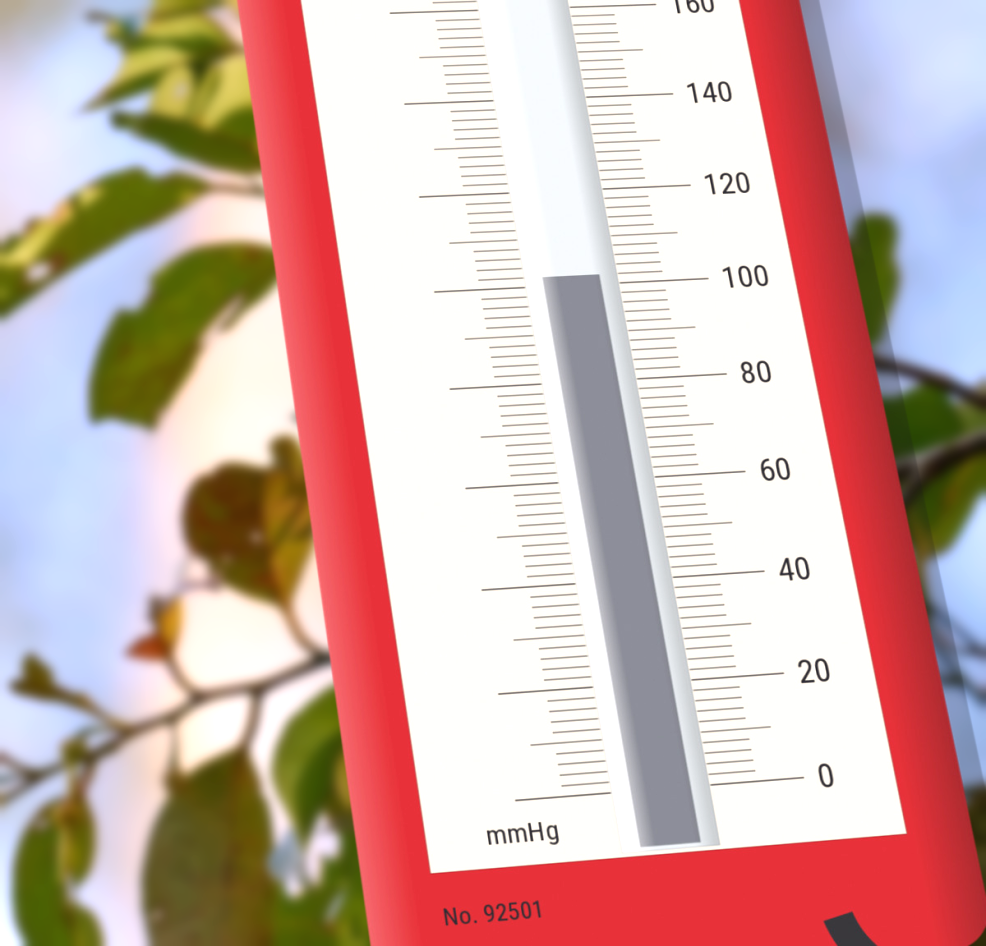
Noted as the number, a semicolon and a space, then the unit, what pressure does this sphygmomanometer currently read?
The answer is 102; mmHg
